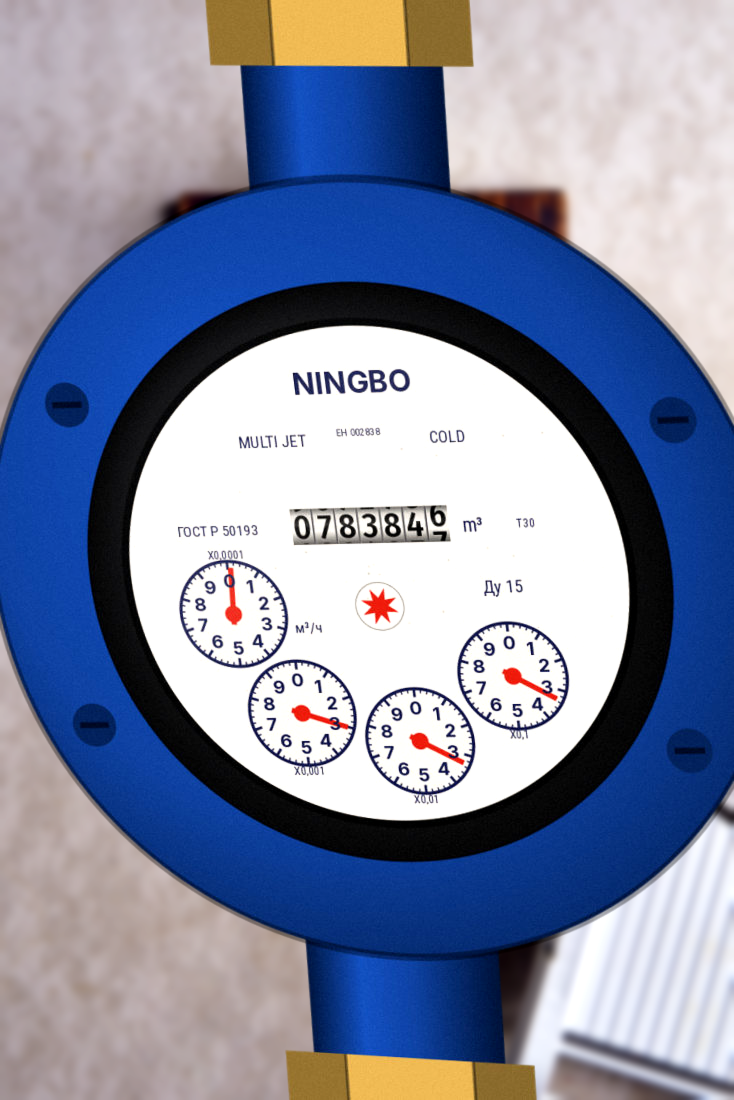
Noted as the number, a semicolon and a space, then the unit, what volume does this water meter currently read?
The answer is 783846.3330; m³
